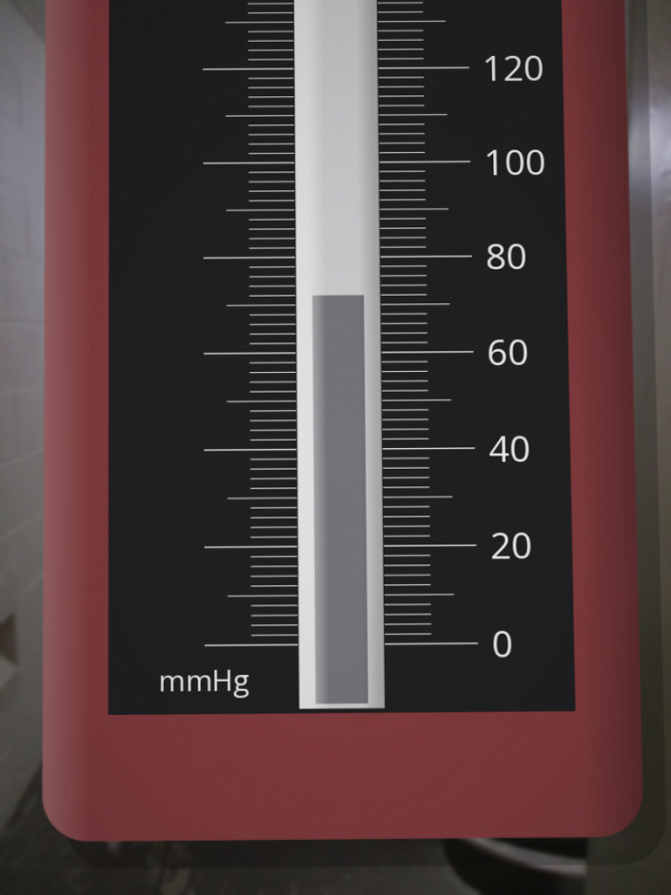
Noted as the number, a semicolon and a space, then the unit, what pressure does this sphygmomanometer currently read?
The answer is 72; mmHg
